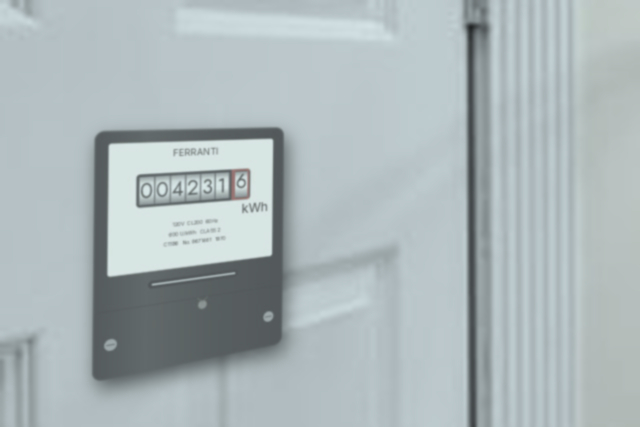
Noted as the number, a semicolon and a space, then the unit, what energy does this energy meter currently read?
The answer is 4231.6; kWh
